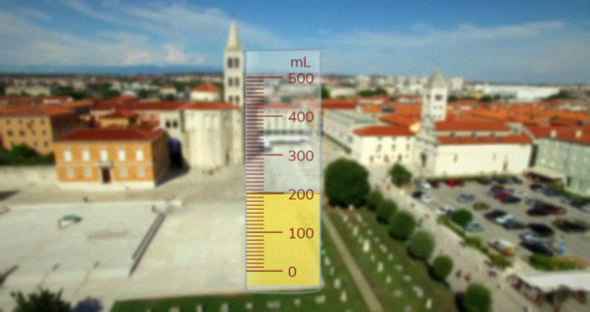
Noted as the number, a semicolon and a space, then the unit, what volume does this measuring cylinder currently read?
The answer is 200; mL
